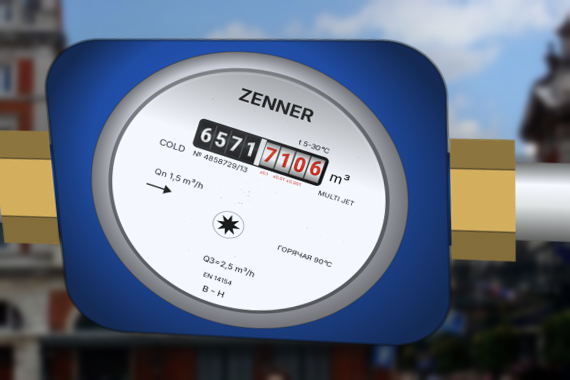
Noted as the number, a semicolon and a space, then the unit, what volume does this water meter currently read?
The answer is 6571.7106; m³
